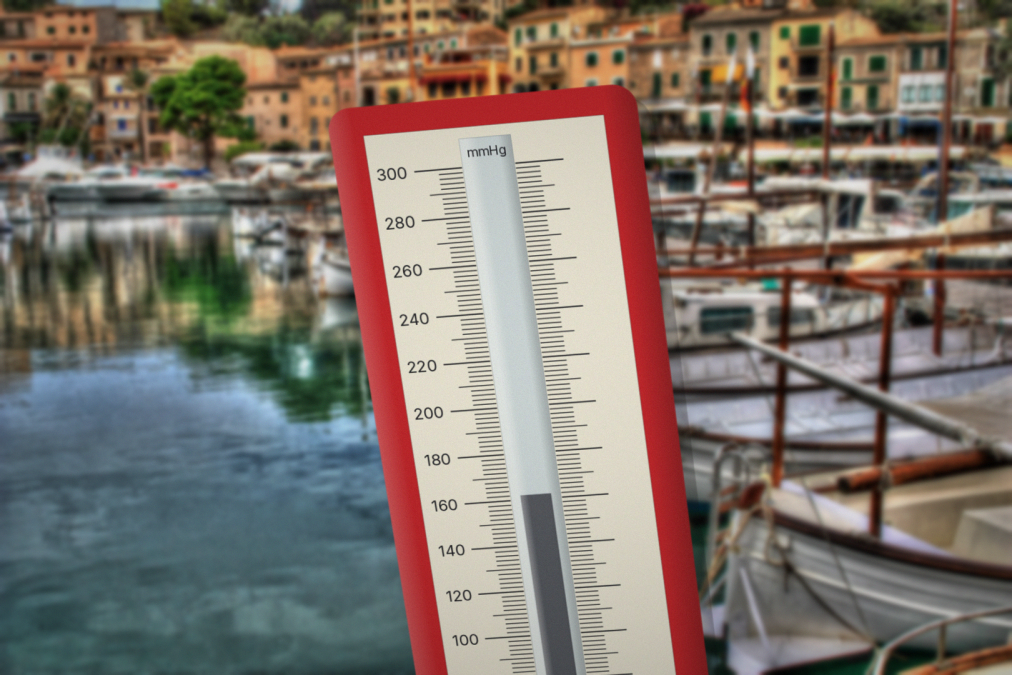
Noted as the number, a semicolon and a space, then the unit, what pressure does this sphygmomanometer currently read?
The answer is 162; mmHg
